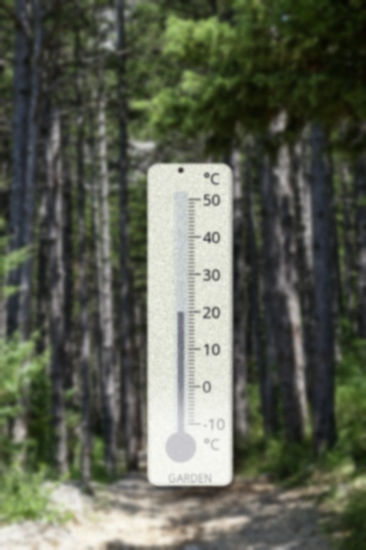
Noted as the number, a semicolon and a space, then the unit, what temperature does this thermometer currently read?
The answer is 20; °C
